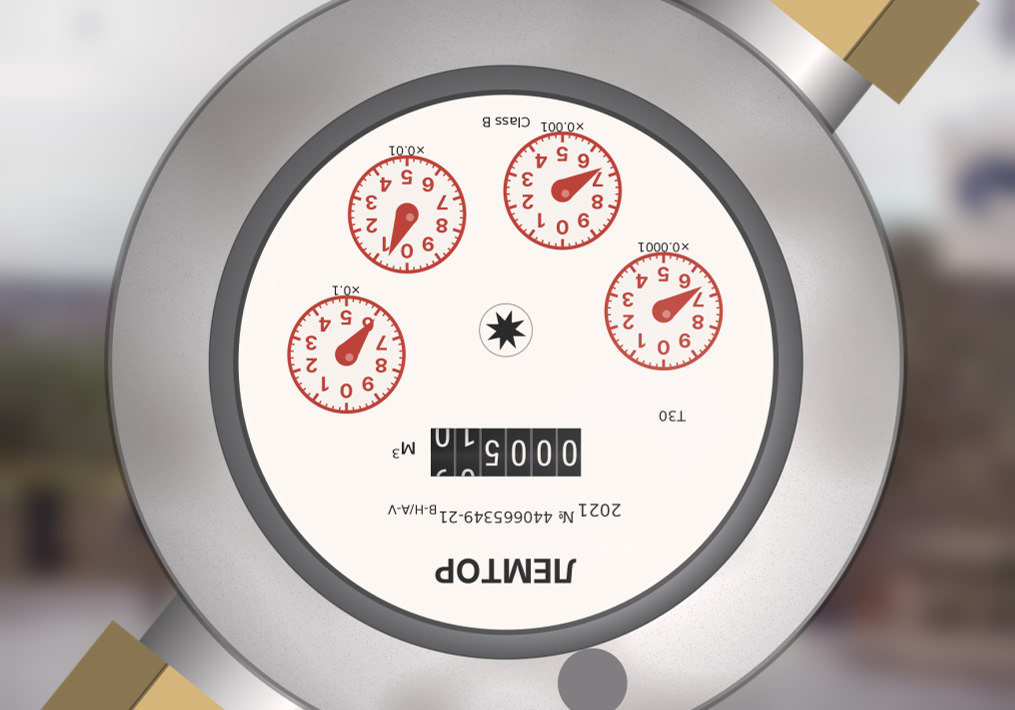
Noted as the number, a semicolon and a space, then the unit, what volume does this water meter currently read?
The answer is 509.6066; m³
